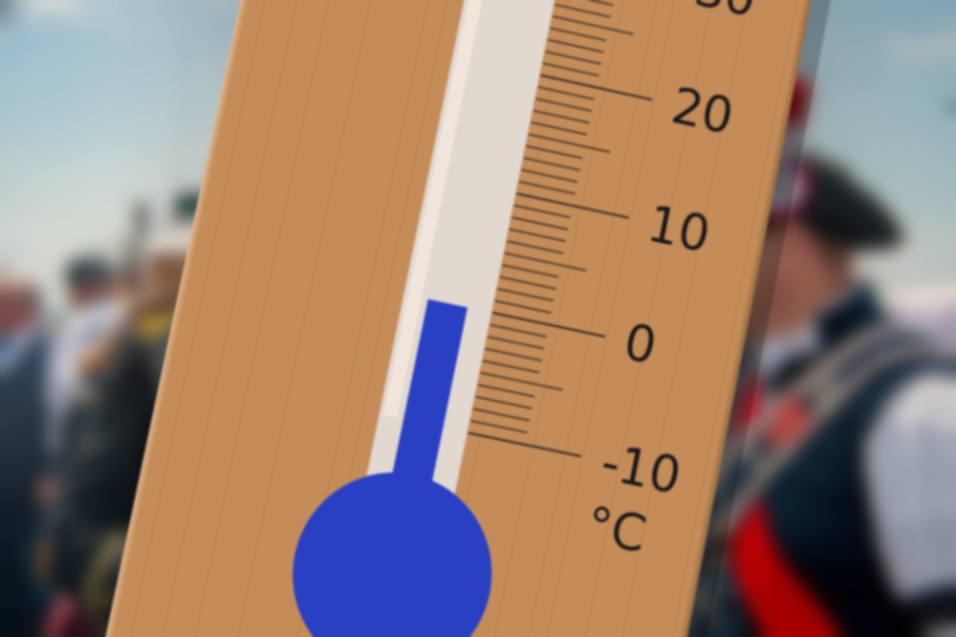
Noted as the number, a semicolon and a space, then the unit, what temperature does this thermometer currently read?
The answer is 0; °C
